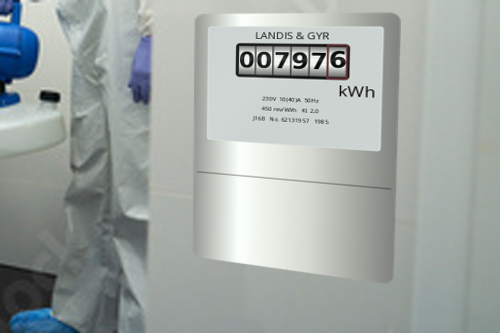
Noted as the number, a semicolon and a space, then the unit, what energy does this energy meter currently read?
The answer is 797.6; kWh
